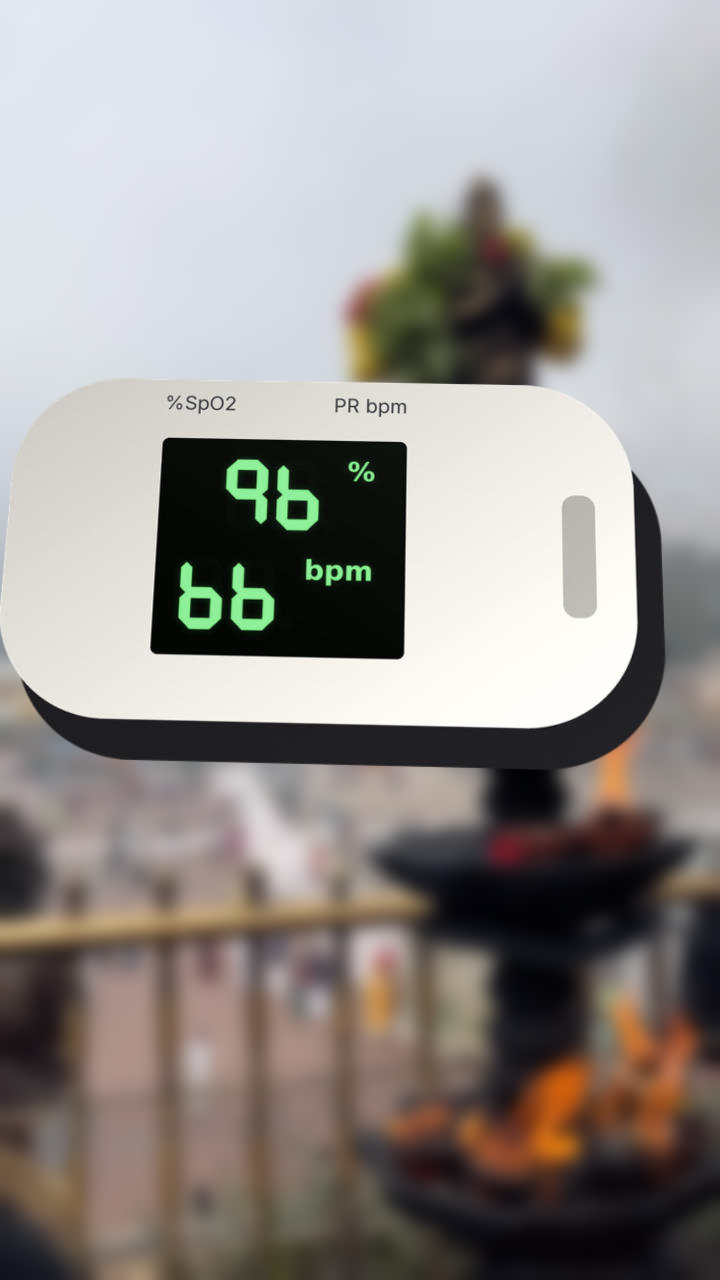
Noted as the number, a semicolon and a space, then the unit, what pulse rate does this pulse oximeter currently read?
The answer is 66; bpm
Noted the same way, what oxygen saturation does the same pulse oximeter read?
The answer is 96; %
